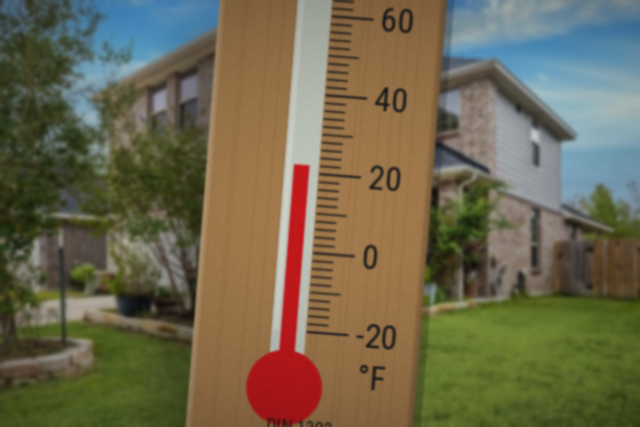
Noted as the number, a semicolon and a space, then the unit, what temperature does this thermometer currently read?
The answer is 22; °F
